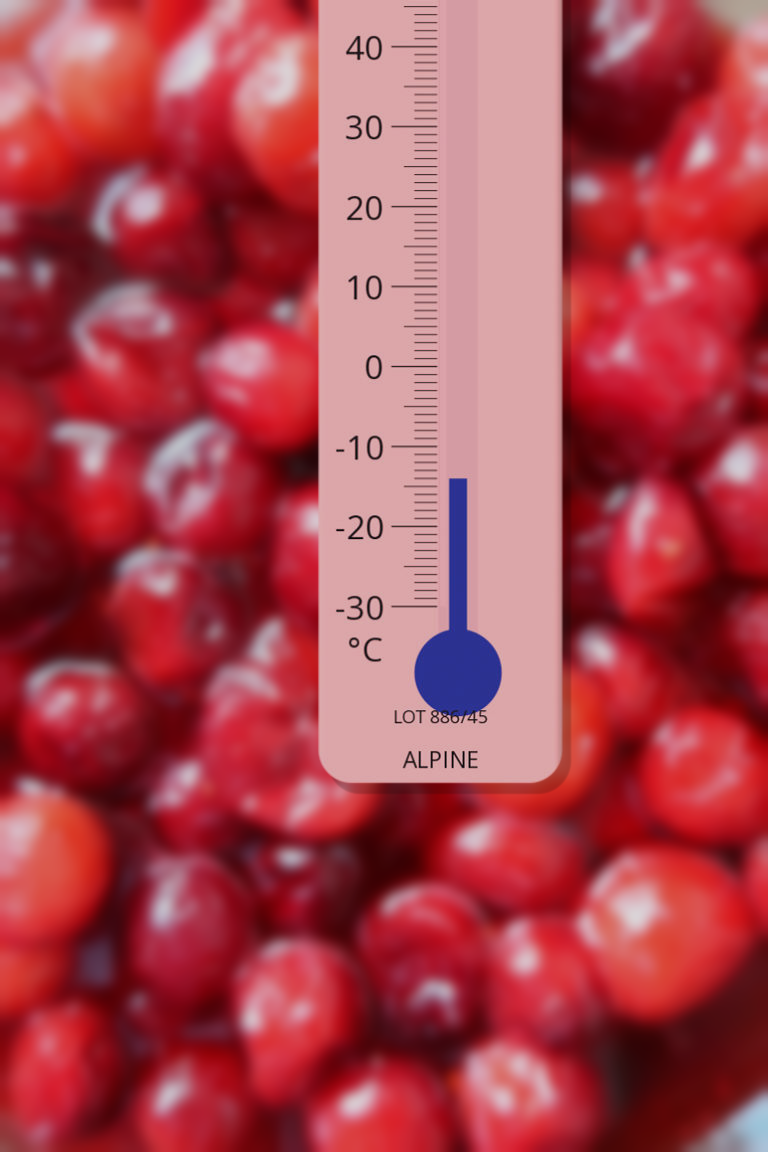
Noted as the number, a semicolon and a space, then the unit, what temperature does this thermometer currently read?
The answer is -14; °C
